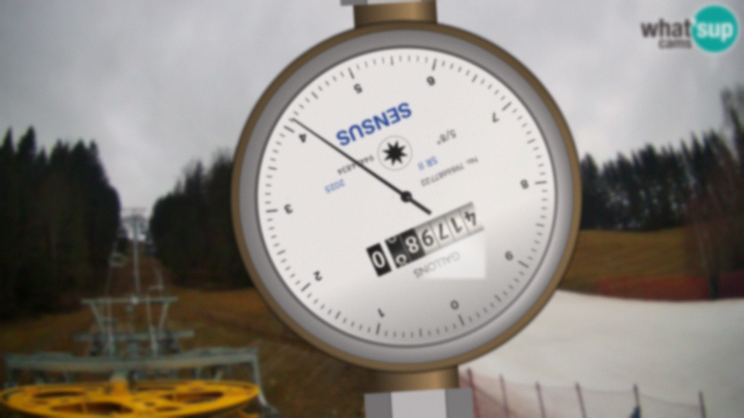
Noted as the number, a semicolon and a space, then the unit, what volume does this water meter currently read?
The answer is 4179884.1; gal
